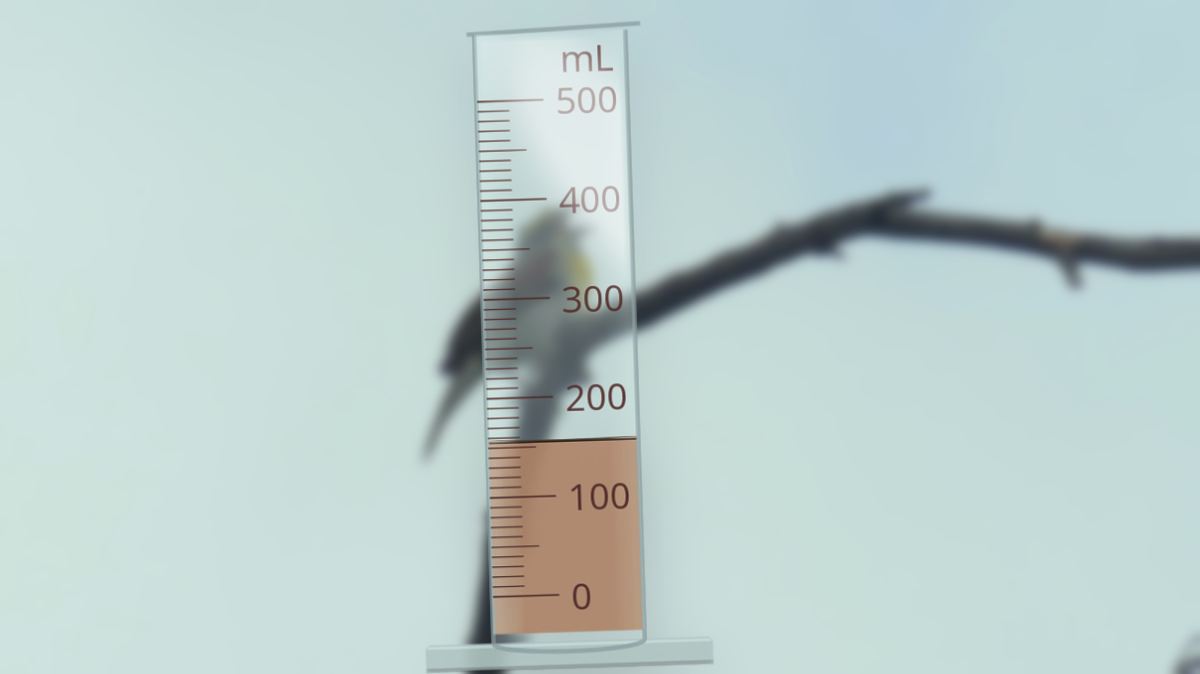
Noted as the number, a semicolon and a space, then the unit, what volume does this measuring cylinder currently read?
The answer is 155; mL
